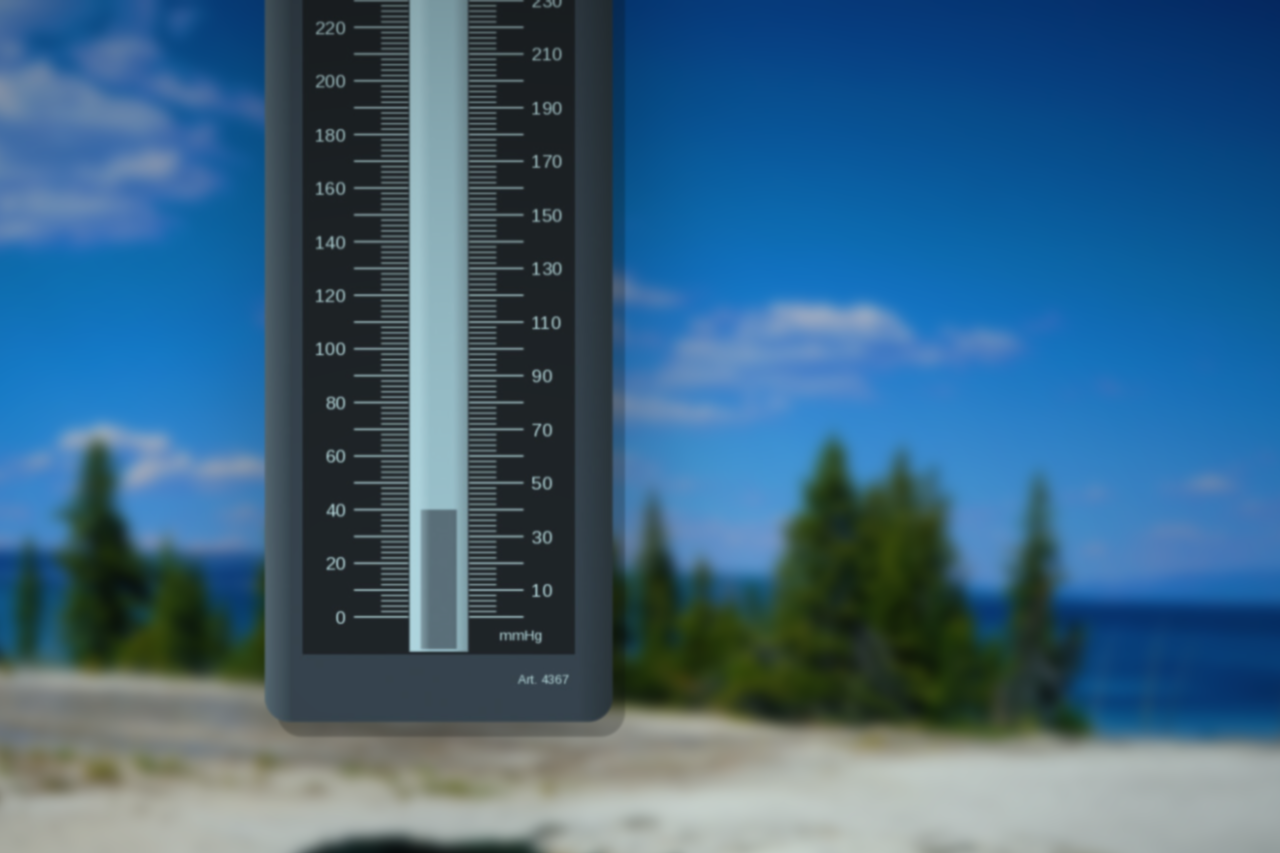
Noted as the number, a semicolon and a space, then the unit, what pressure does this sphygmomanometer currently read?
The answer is 40; mmHg
